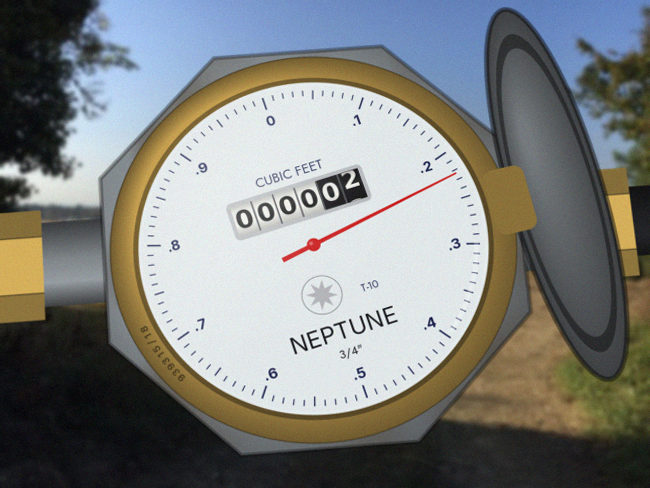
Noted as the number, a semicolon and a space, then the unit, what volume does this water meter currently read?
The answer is 2.22; ft³
